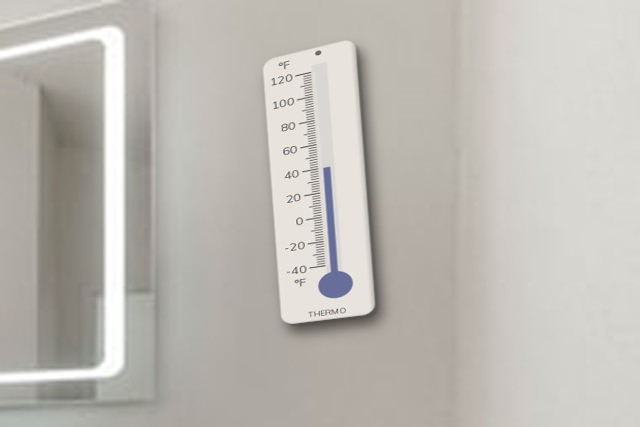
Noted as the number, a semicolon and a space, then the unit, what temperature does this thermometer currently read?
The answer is 40; °F
